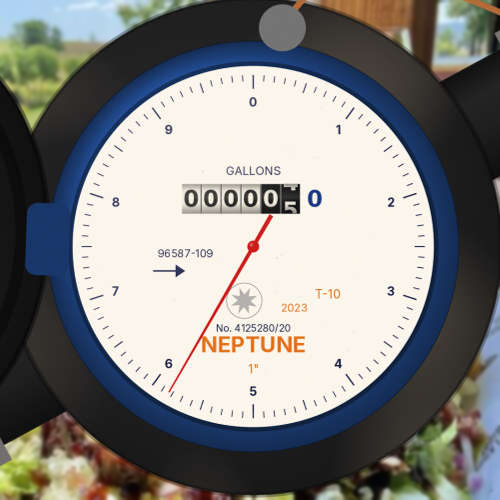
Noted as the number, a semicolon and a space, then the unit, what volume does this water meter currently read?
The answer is 45.8; gal
